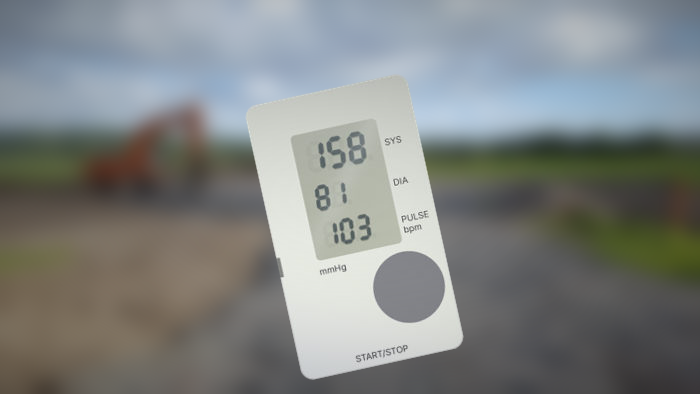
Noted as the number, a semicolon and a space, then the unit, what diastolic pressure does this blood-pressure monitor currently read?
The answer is 81; mmHg
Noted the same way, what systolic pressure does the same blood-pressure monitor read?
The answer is 158; mmHg
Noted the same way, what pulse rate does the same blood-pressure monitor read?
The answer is 103; bpm
